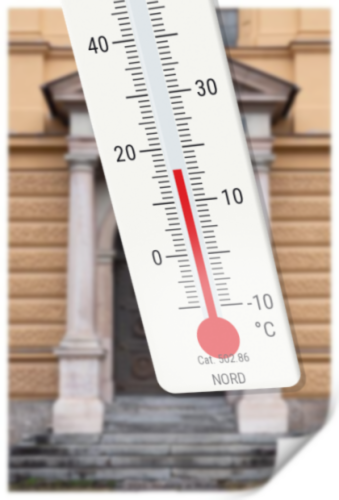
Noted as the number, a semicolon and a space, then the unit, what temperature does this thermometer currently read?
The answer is 16; °C
